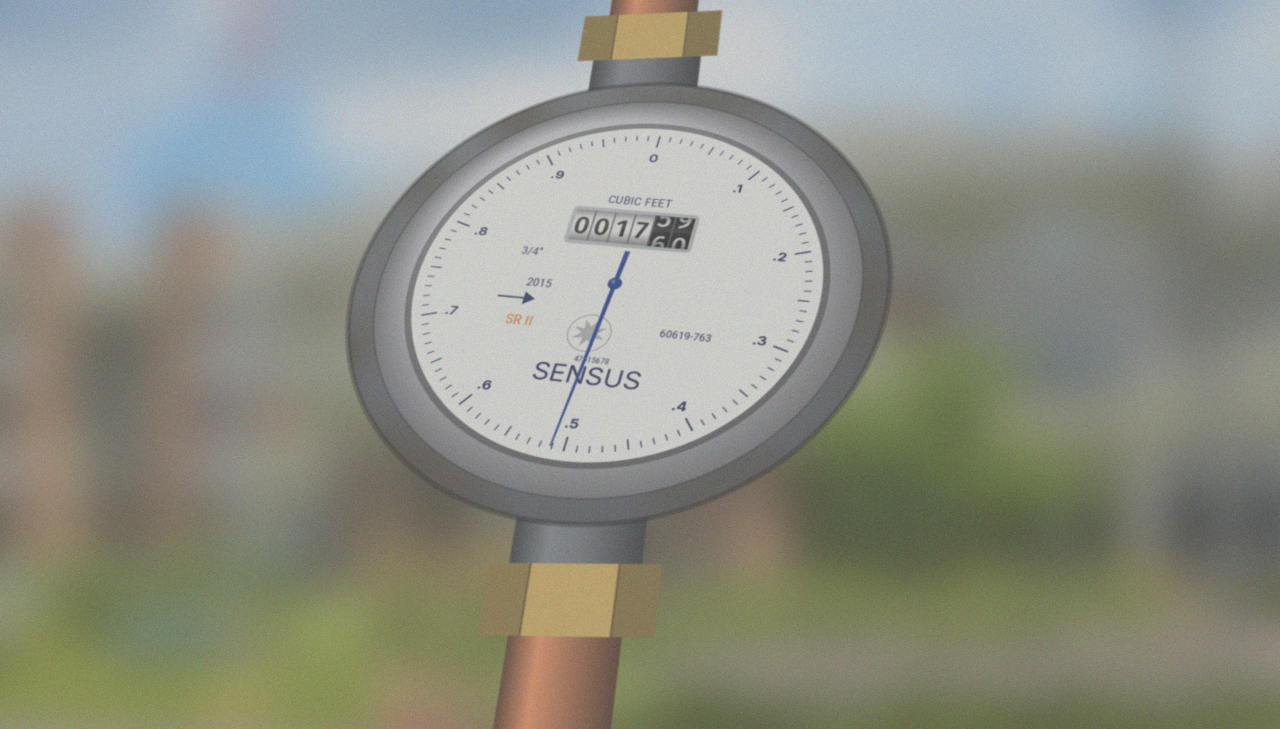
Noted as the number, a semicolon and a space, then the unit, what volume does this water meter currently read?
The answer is 1759.51; ft³
